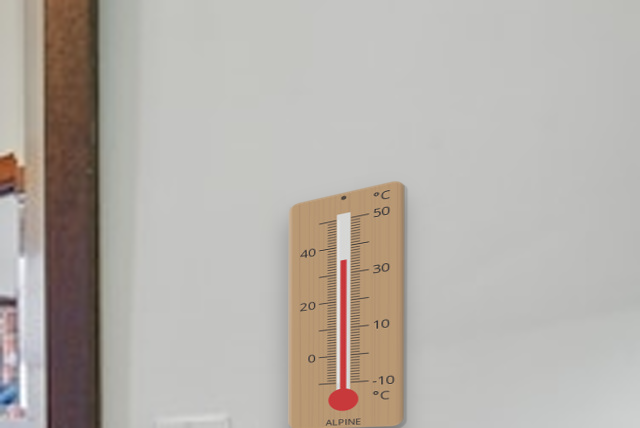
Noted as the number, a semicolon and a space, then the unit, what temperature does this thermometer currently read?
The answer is 35; °C
